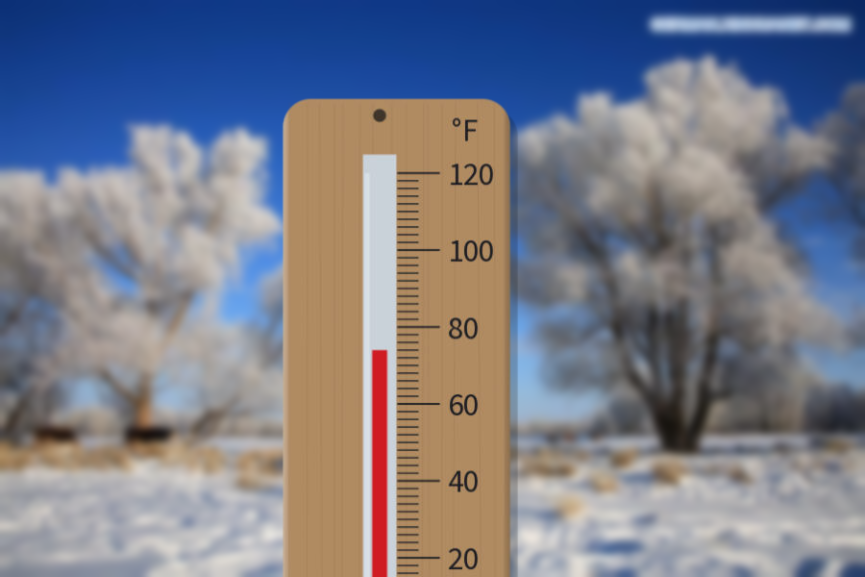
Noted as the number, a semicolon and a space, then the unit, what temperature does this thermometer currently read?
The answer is 74; °F
